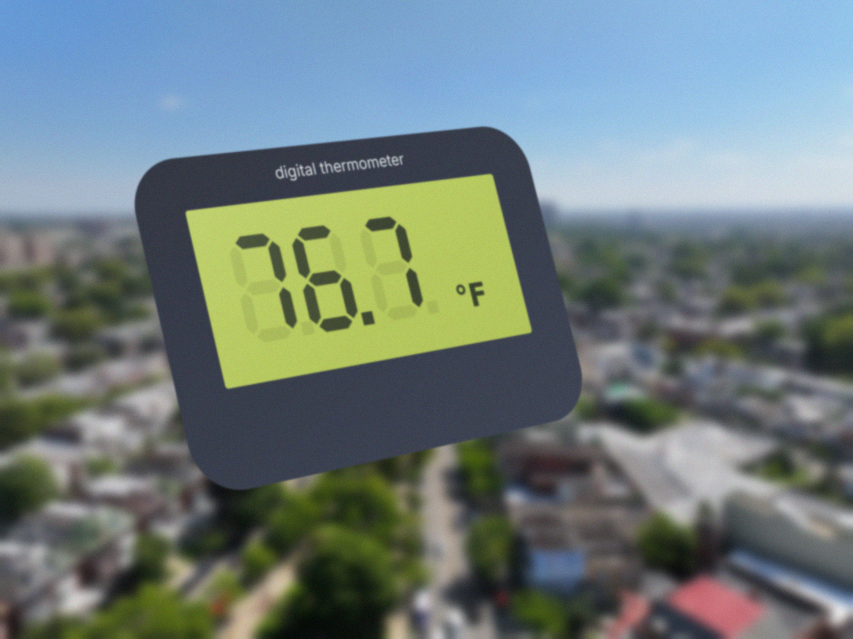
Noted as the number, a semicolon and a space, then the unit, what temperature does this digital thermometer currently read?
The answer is 76.7; °F
